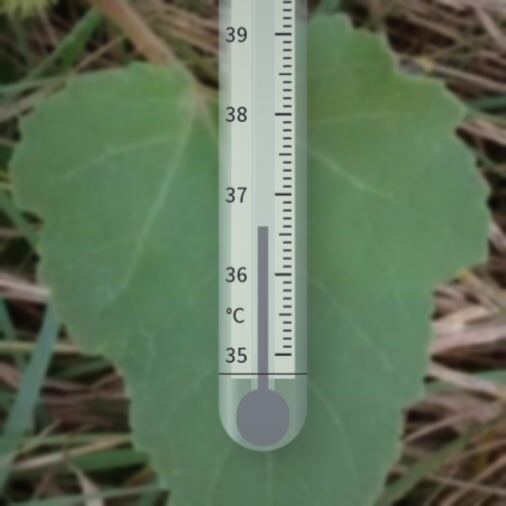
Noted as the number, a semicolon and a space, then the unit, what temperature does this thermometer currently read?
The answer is 36.6; °C
